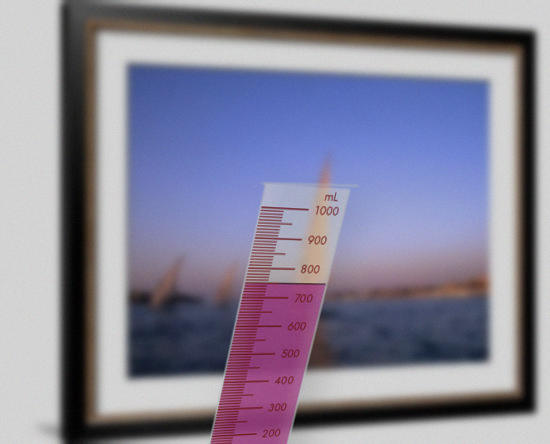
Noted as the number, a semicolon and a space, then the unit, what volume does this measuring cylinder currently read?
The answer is 750; mL
